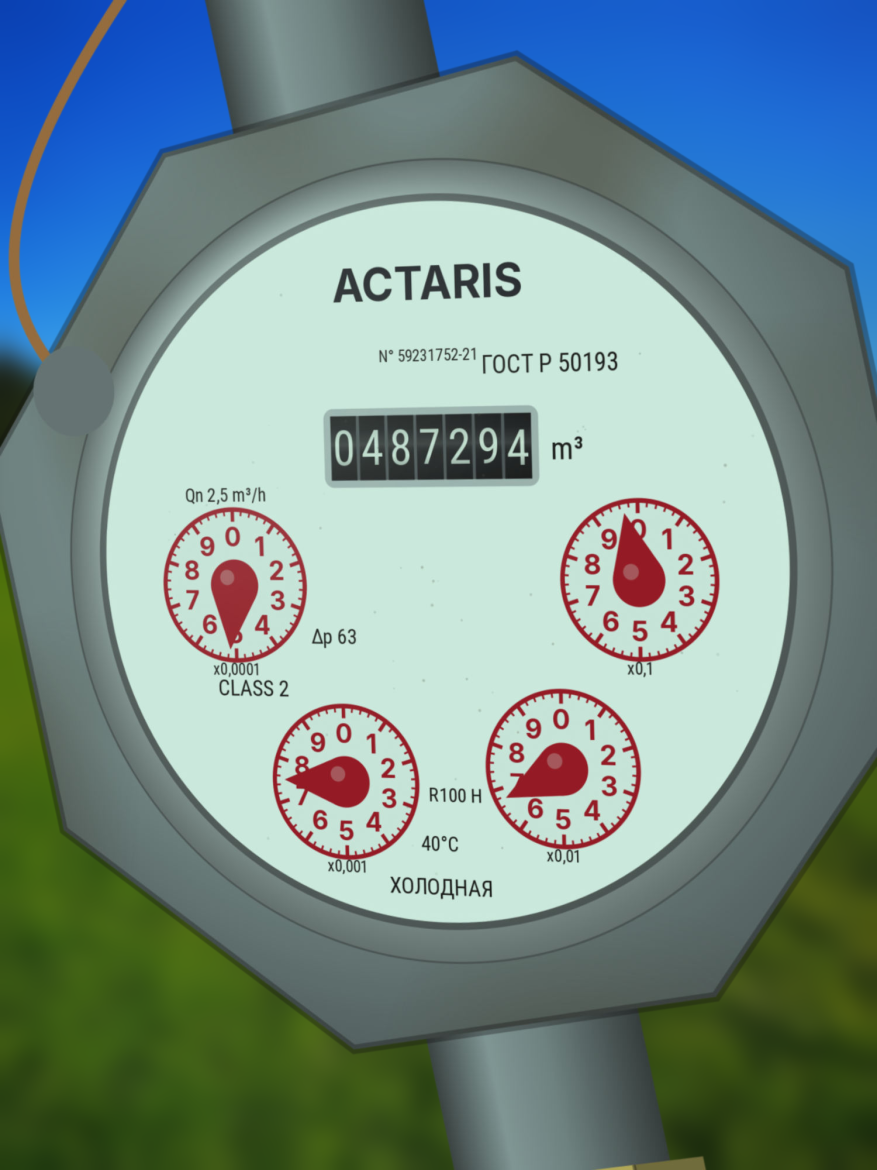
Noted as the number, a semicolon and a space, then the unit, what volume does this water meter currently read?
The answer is 487293.9675; m³
